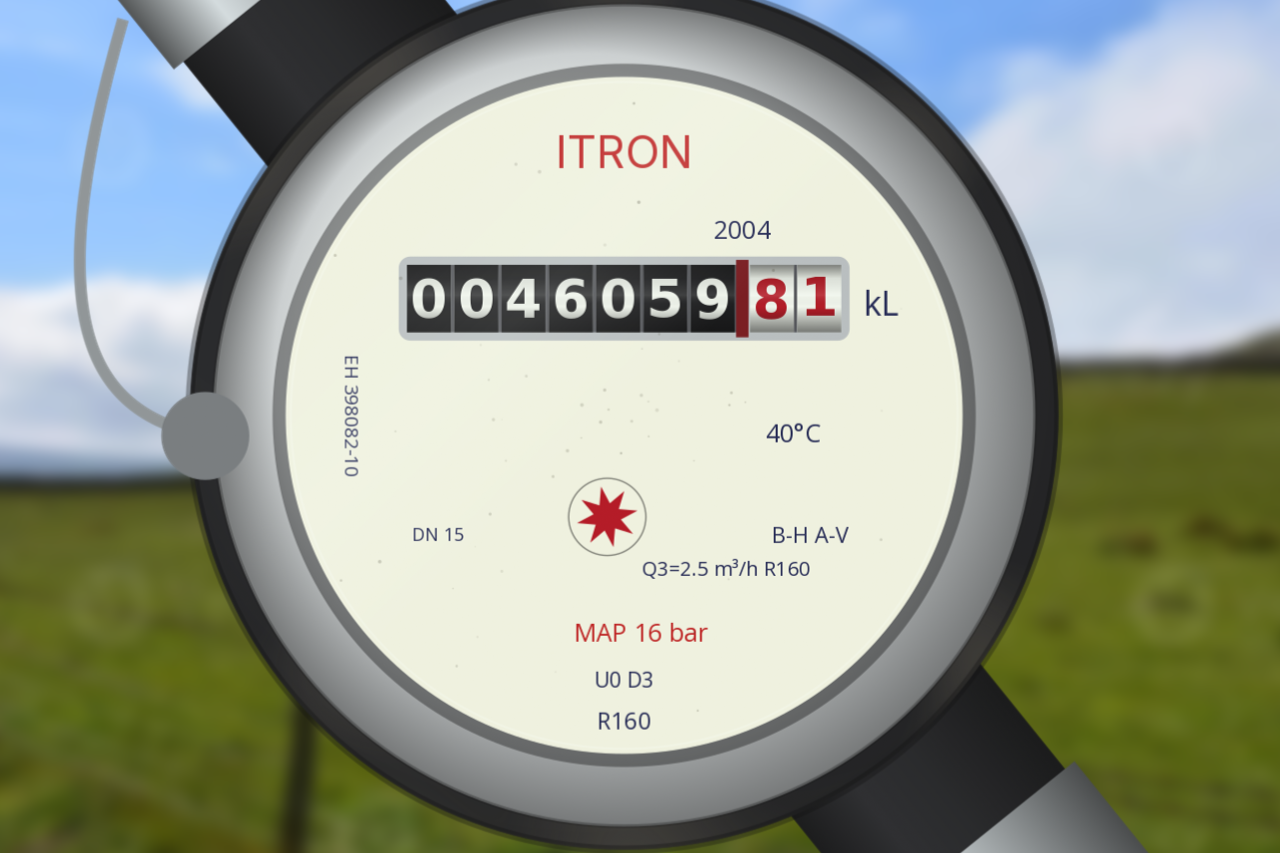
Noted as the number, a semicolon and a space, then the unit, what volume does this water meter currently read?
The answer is 46059.81; kL
